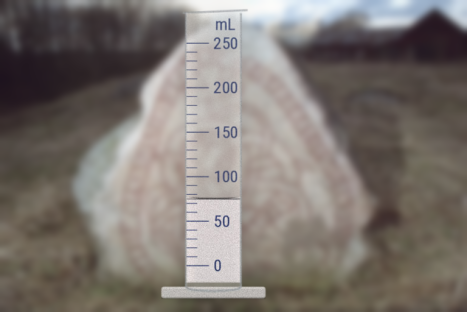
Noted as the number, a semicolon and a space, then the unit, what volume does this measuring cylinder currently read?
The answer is 75; mL
